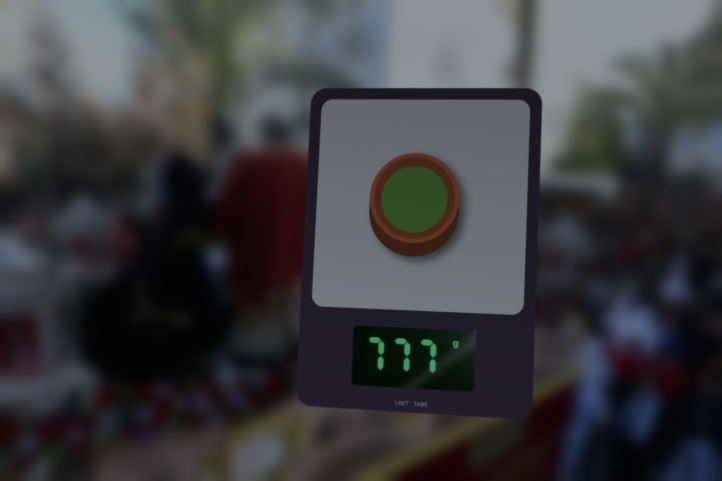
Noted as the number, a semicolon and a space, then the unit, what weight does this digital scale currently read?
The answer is 777; g
